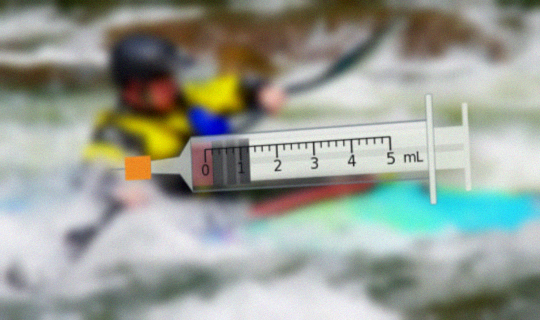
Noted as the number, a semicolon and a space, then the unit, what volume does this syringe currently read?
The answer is 0.2; mL
